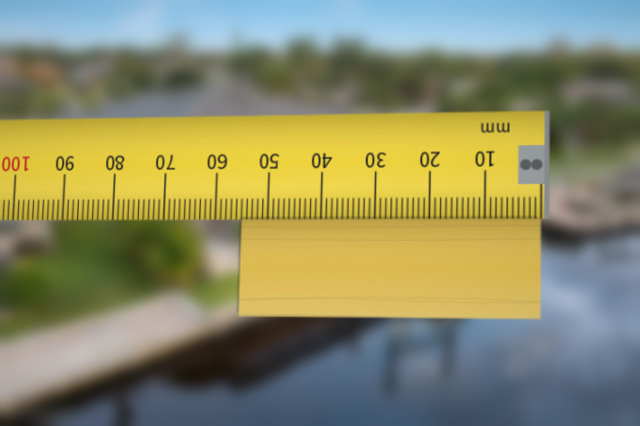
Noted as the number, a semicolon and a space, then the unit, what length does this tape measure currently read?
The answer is 55; mm
